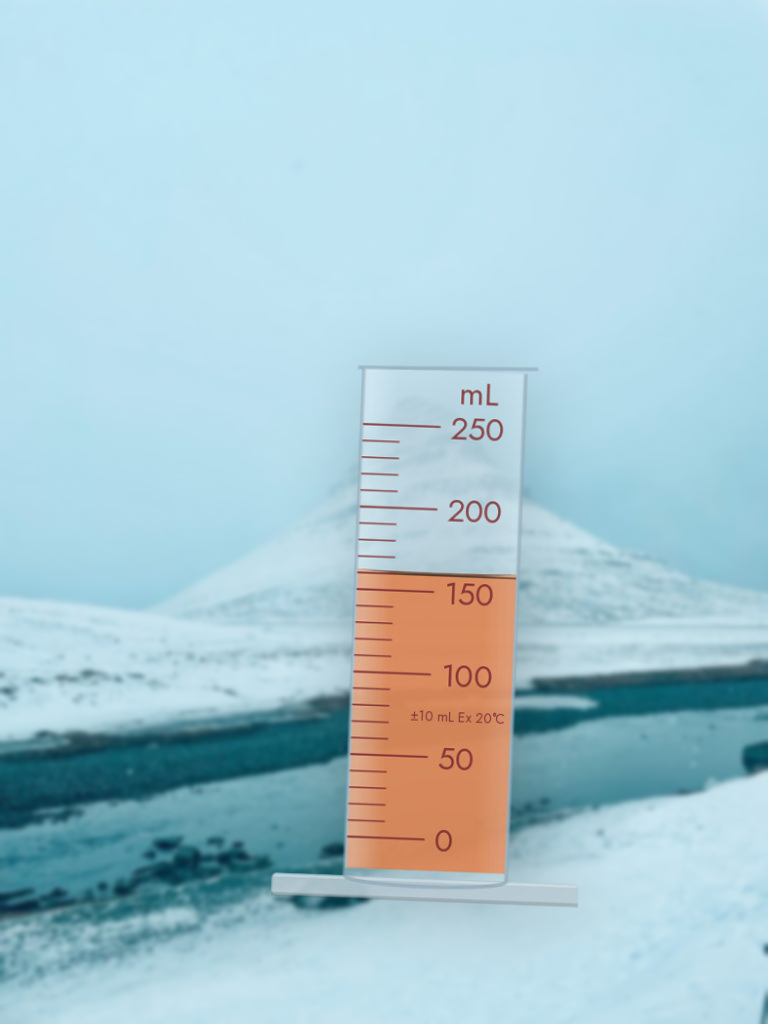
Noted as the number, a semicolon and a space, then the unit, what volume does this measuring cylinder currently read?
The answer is 160; mL
